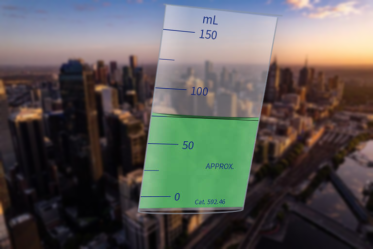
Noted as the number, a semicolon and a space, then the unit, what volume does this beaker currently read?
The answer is 75; mL
